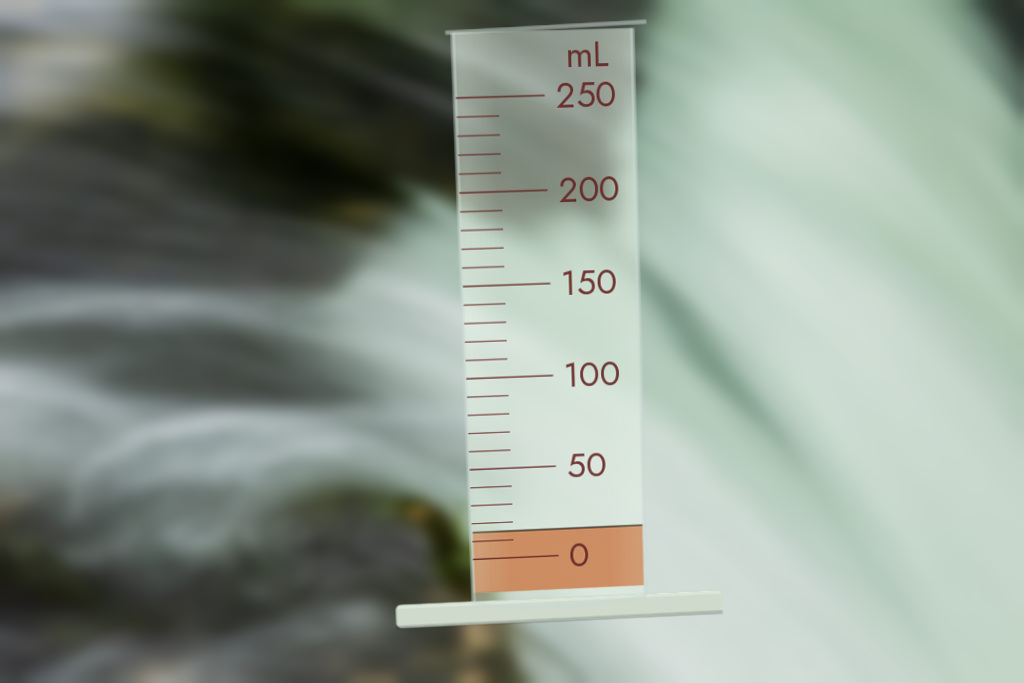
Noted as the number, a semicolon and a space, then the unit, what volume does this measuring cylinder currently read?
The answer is 15; mL
